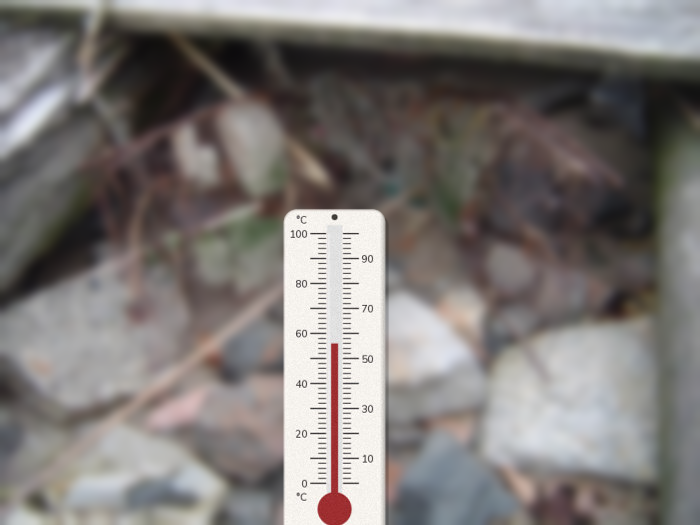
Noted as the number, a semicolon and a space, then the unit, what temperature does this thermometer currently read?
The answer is 56; °C
